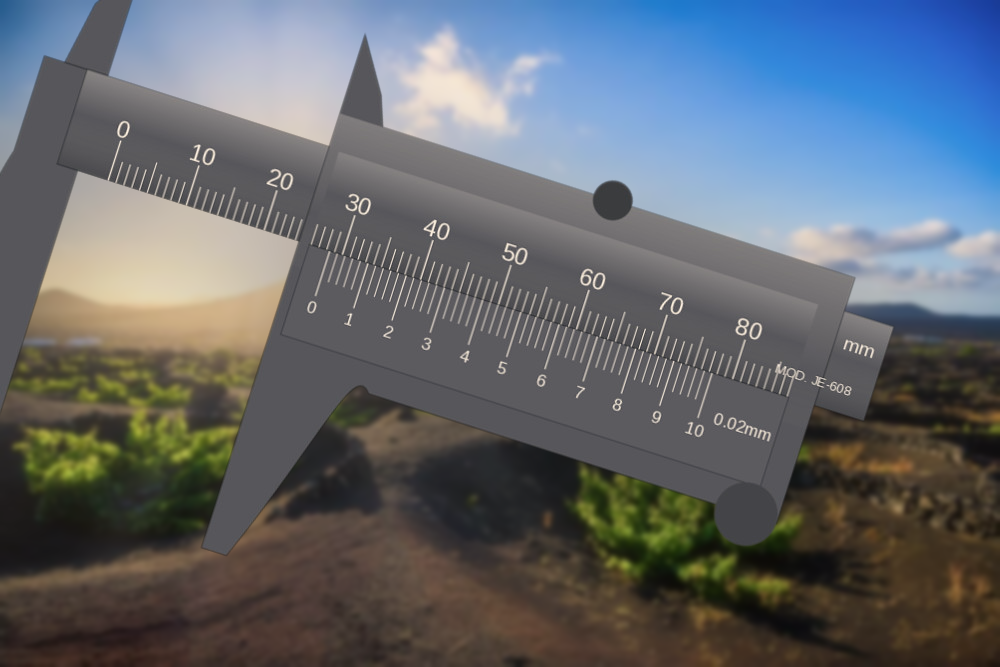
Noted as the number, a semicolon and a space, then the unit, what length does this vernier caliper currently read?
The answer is 28.4; mm
